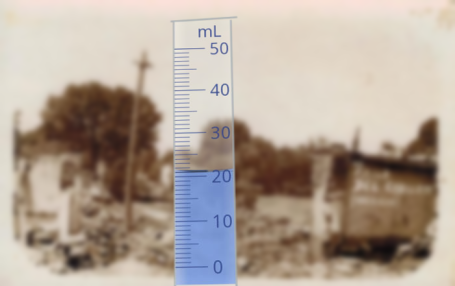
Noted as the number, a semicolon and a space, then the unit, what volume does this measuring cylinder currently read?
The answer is 21; mL
